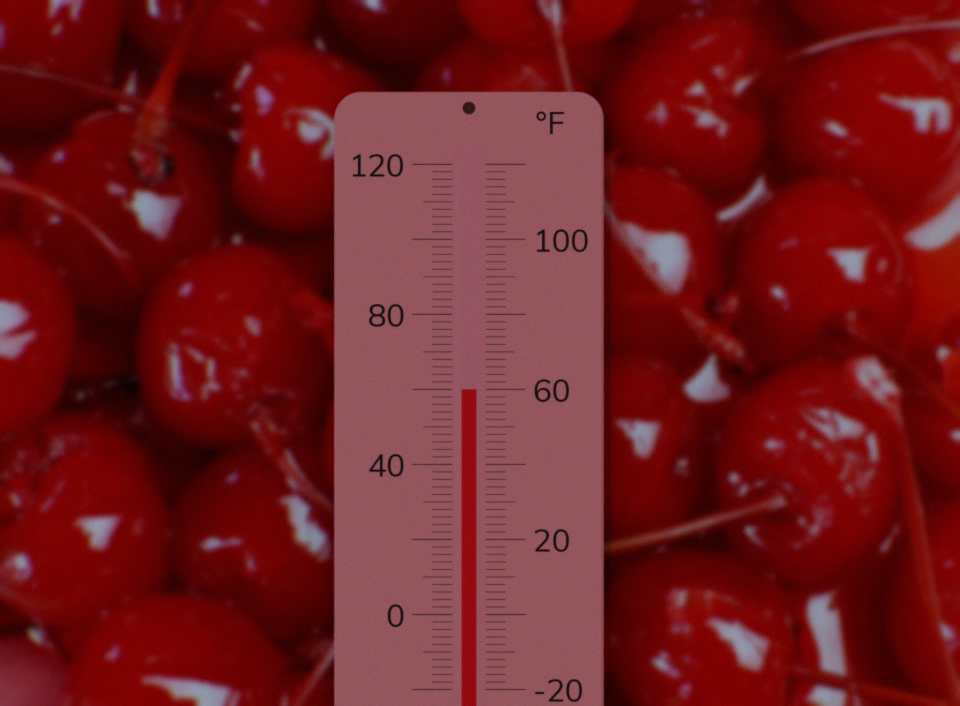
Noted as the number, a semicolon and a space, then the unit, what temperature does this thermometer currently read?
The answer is 60; °F
